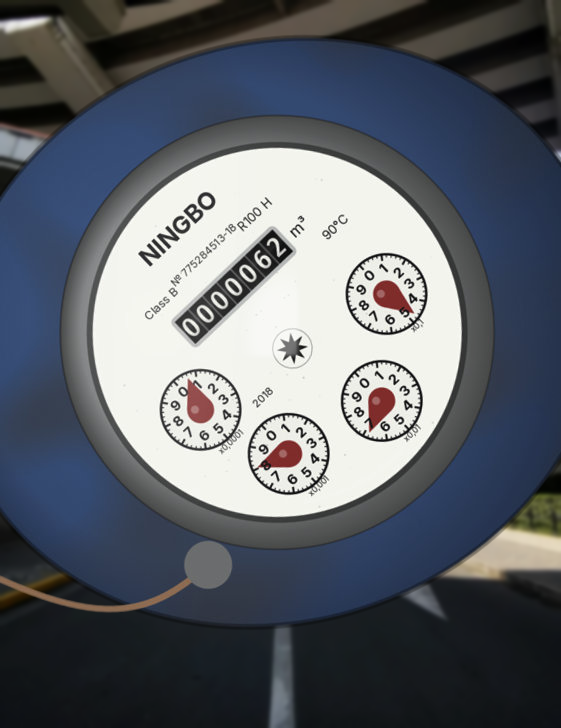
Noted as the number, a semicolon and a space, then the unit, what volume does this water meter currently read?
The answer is 62.4680; m³
